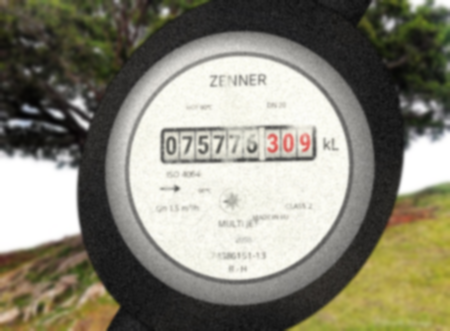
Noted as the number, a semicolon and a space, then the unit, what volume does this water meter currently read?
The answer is 75776.309; kL
